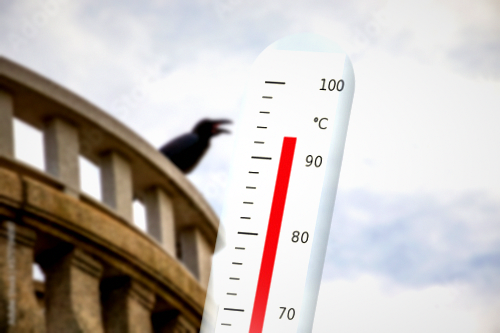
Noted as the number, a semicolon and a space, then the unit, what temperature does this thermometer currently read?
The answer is 93; °C
